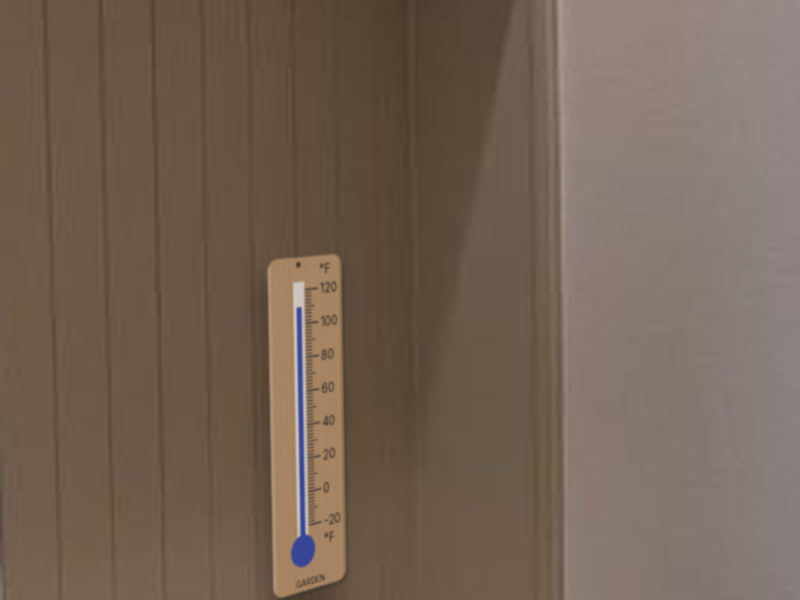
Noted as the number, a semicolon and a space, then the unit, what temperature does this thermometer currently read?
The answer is 110; °F
